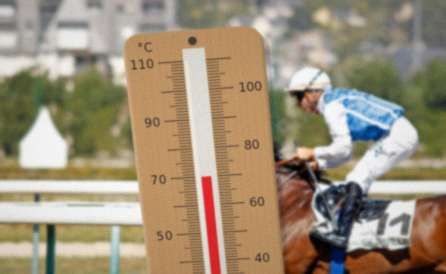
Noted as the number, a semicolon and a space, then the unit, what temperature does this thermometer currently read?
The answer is 70; °C
